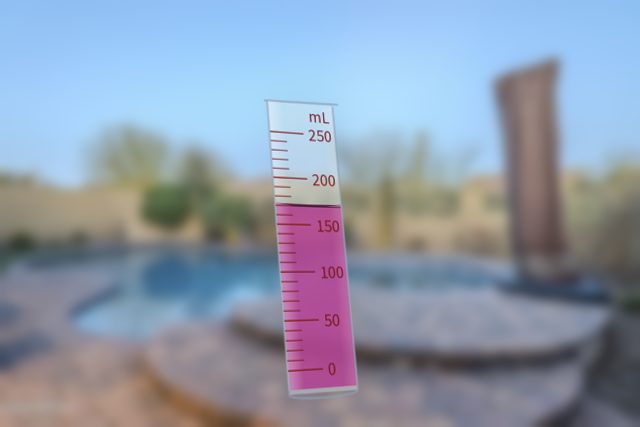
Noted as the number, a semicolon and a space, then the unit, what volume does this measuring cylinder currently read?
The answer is 170; mL
